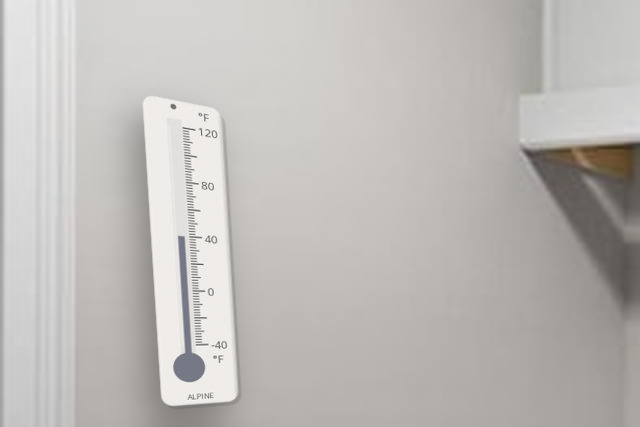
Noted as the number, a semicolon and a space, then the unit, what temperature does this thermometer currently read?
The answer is 40; °F
